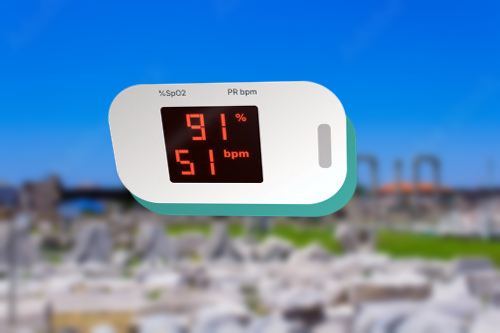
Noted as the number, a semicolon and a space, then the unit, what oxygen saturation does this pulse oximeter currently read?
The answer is 91; %
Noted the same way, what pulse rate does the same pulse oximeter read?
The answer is 51; bpm
